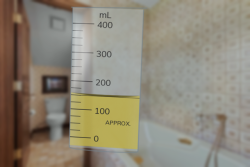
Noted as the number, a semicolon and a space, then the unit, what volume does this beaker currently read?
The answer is 150; mL
